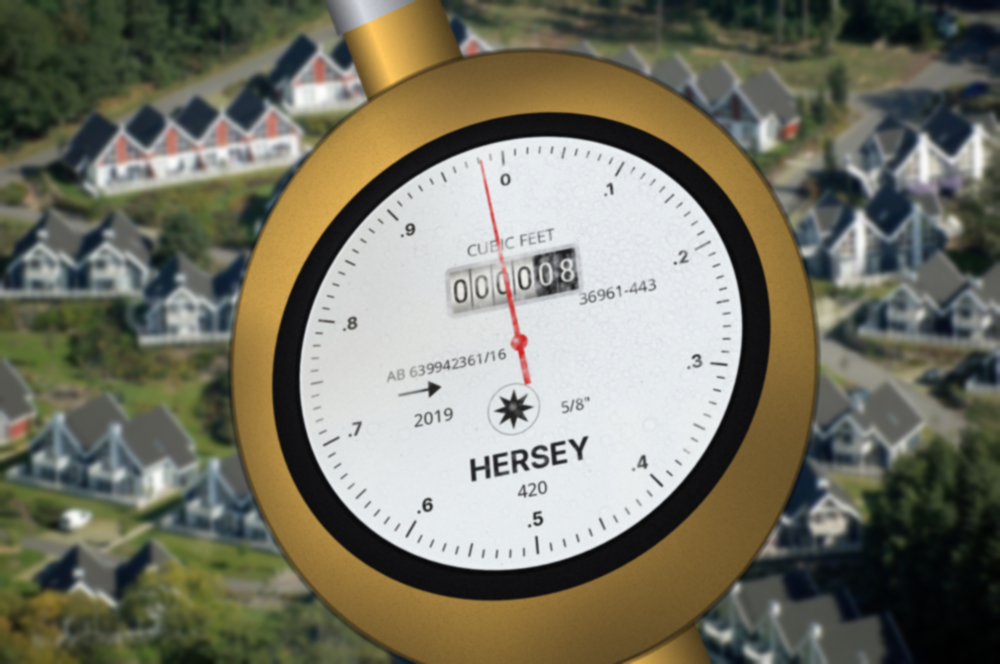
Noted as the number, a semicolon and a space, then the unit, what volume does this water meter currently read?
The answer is 7.98; ft³
